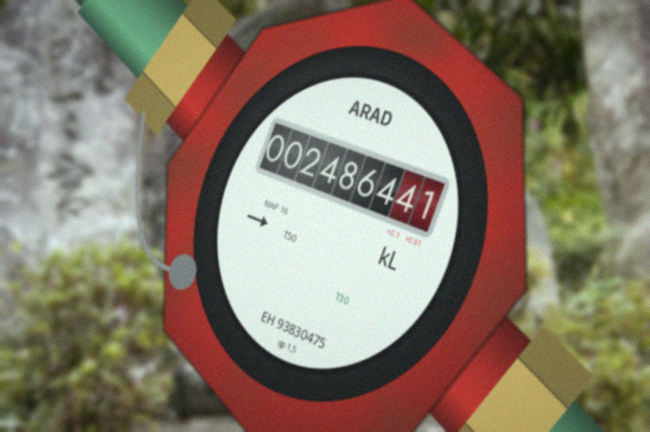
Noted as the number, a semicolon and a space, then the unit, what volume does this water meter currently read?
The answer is 24864.41; kL
